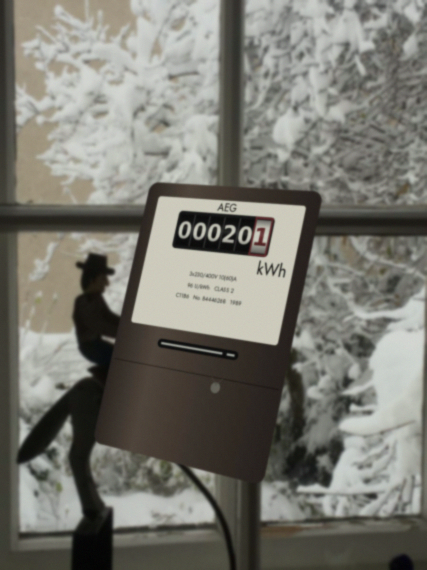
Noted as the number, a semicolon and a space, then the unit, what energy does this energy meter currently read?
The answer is 20.1; kWh
